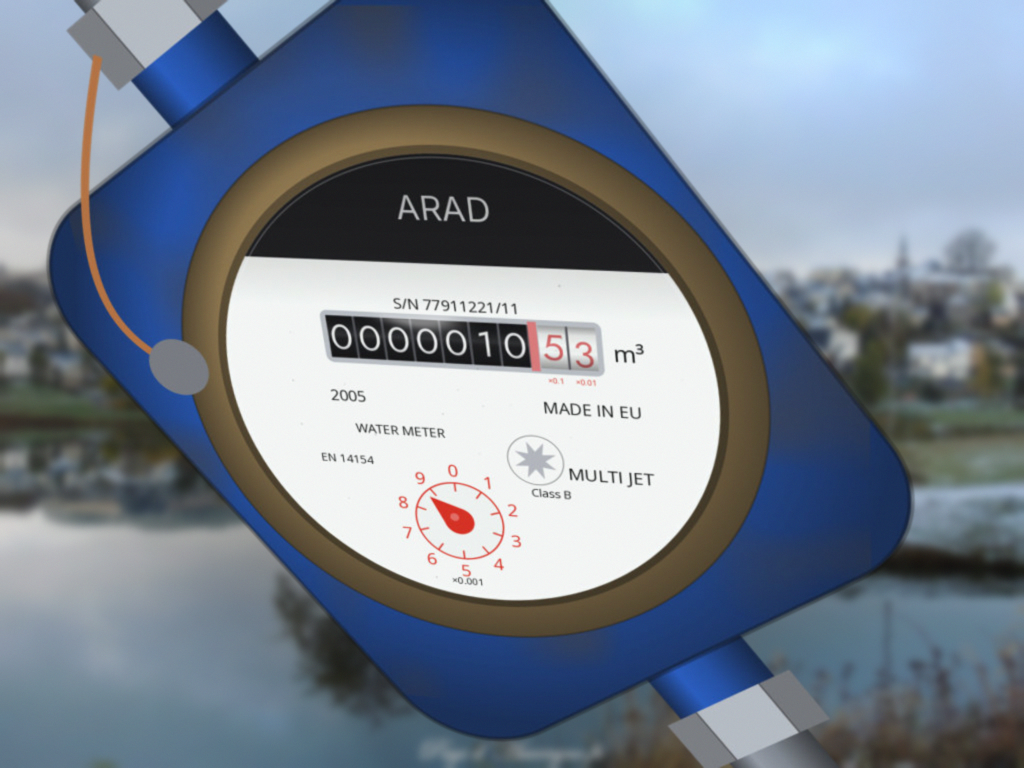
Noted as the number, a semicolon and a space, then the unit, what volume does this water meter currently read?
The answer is 10.528; m³
